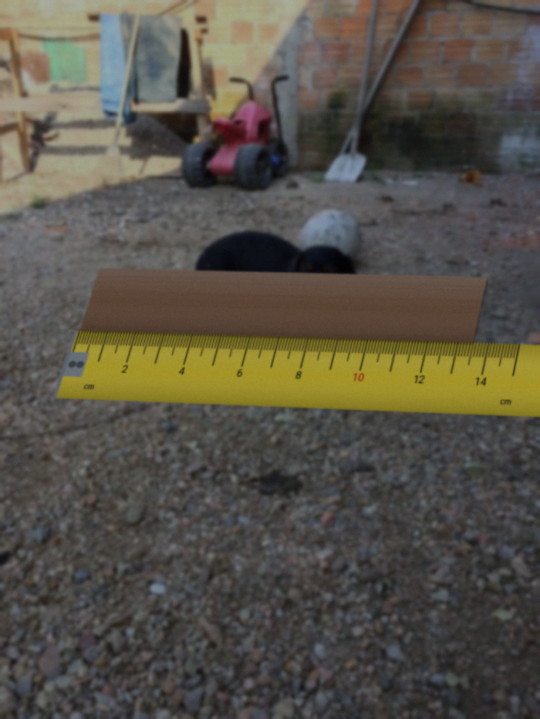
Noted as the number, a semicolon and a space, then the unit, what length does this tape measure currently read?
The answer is 13.5; cm
